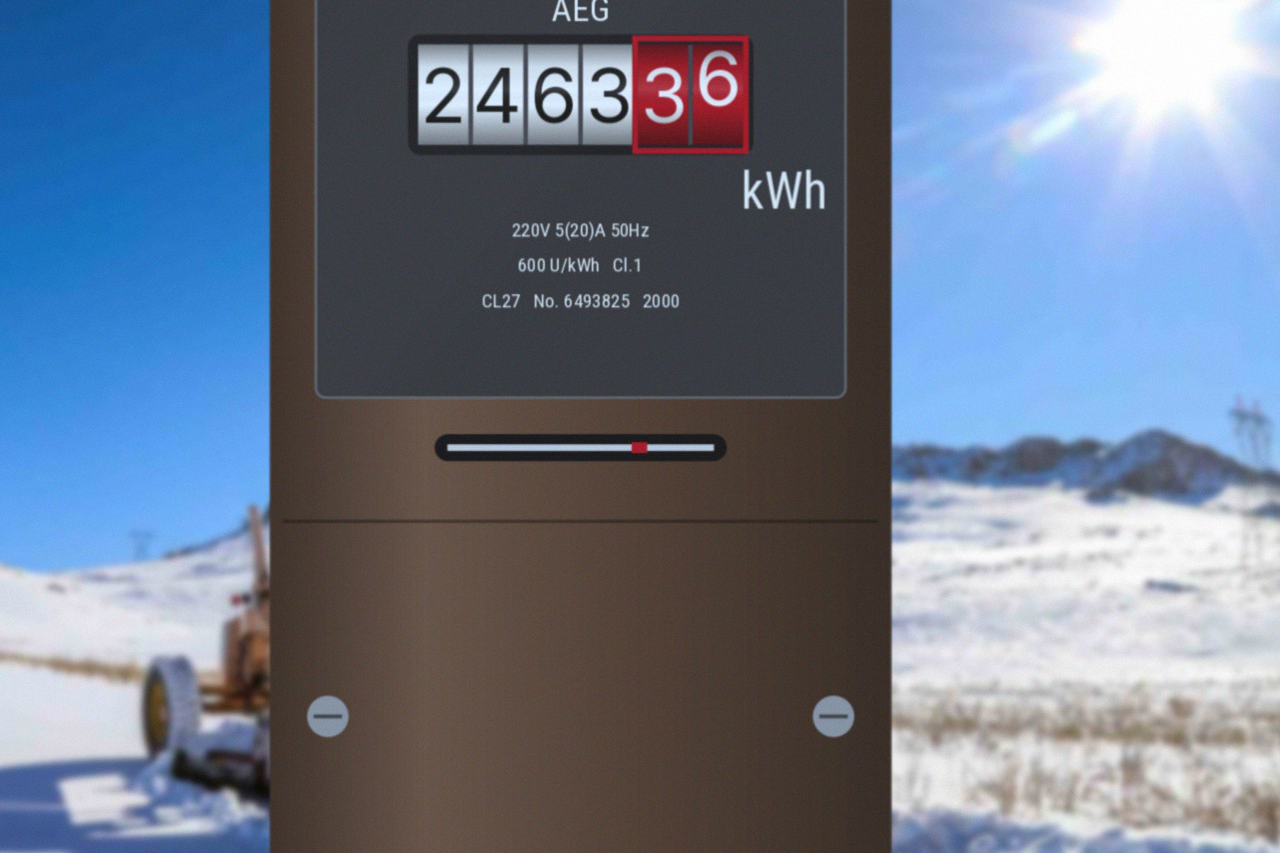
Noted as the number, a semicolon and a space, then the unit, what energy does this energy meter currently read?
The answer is 2463.36; kWh
